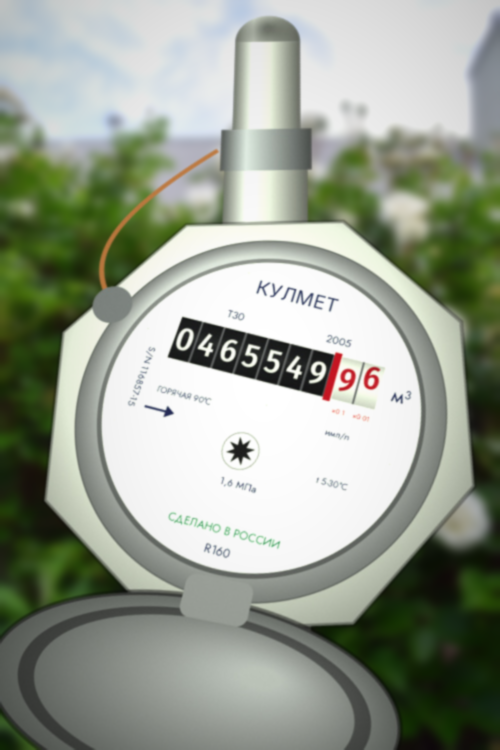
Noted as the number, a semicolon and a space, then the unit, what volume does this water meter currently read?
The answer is 465549.96; m³
